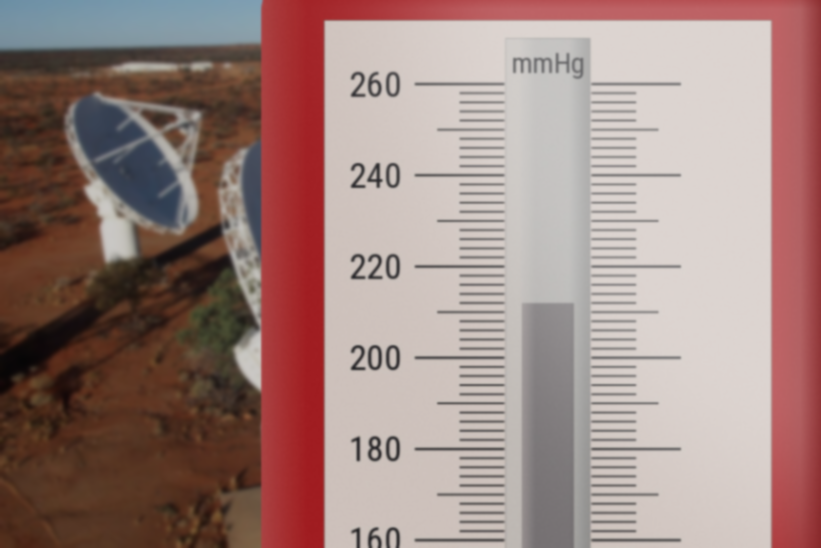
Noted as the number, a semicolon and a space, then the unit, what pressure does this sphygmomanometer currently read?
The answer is 212; mmHg
